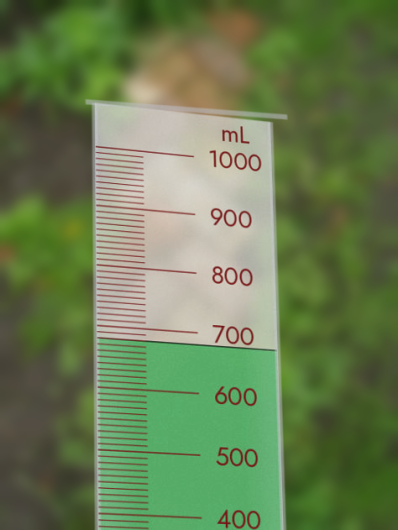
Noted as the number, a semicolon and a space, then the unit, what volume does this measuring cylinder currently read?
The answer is 680; mL
